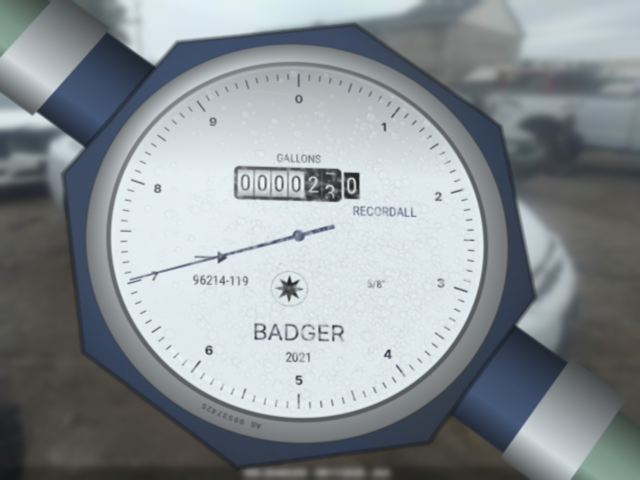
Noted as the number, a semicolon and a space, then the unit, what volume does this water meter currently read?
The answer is 227.0; gal
